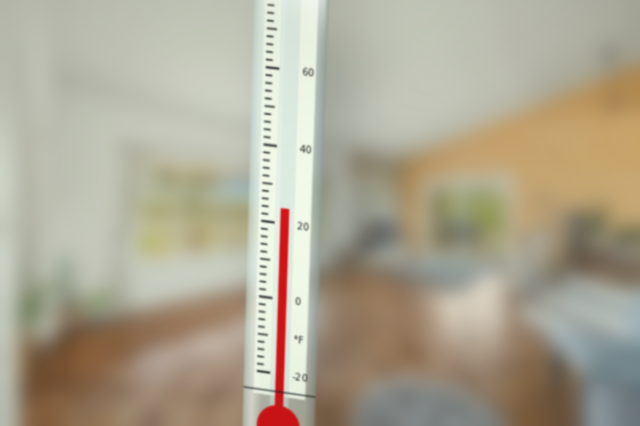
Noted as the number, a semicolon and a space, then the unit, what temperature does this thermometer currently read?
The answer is 24; °F
